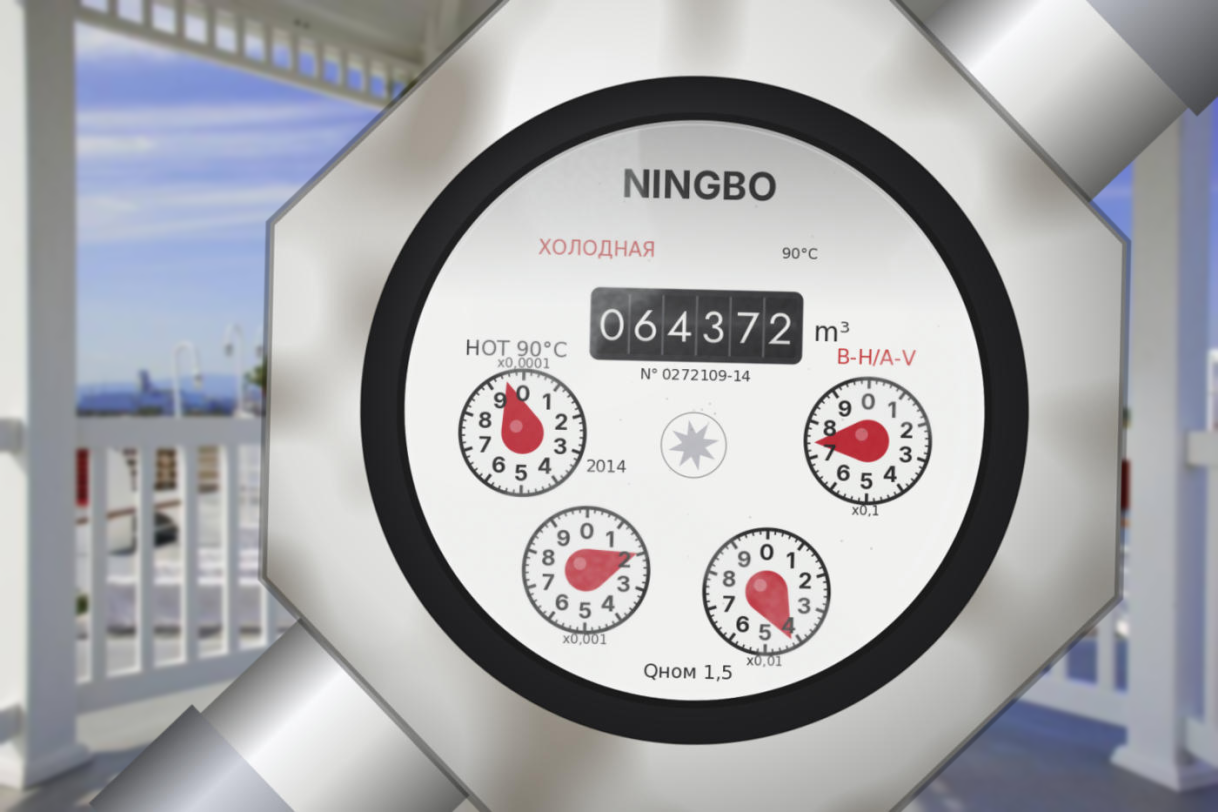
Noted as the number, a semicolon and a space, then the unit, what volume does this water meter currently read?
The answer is 64372.7419; m³
